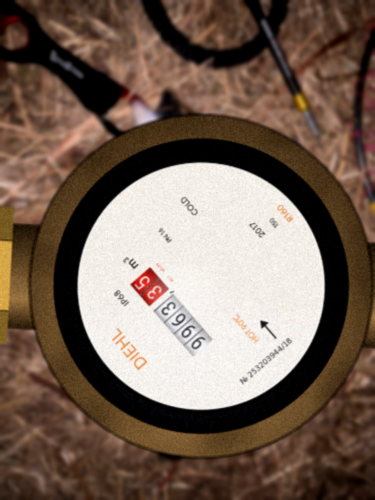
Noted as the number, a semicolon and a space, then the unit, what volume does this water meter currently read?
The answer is 9963.35; m³
